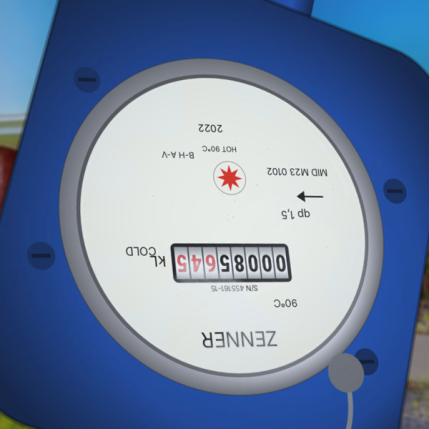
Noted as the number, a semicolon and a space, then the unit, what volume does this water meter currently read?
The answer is 85.645; kL
